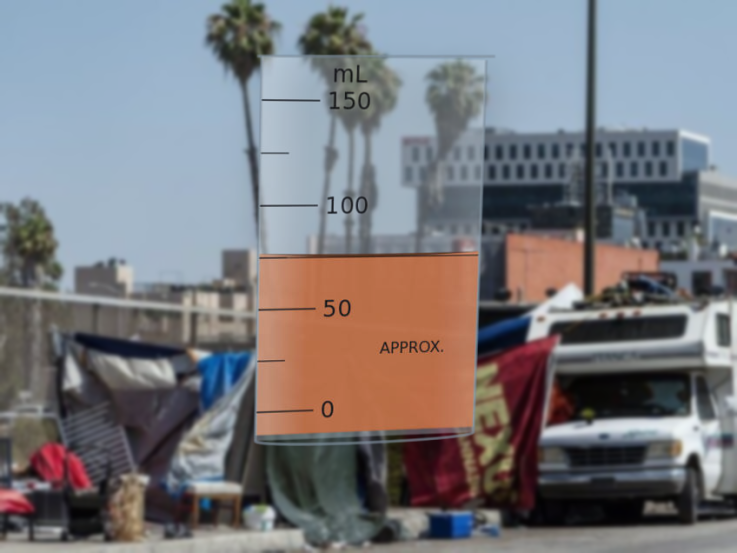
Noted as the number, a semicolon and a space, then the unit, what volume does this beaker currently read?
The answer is 75; mL
